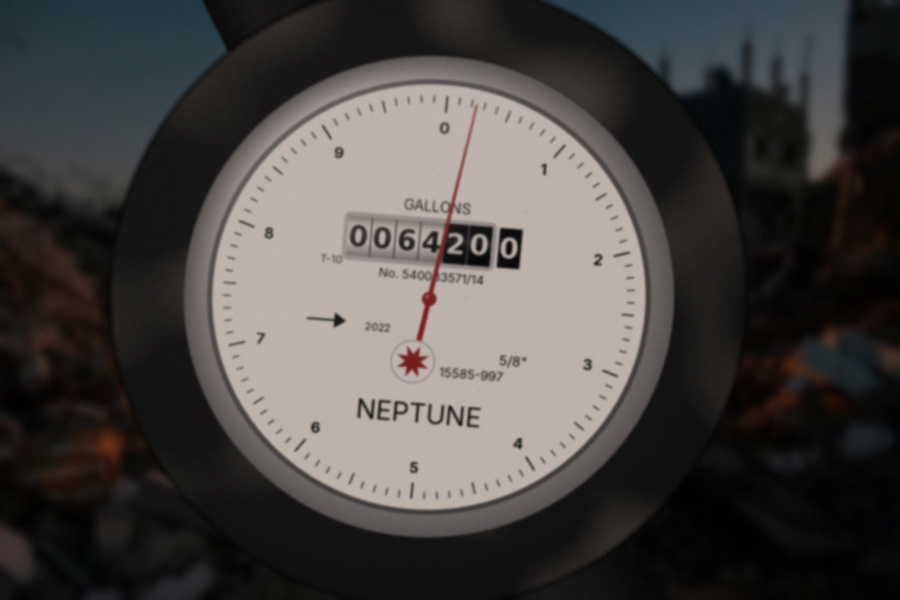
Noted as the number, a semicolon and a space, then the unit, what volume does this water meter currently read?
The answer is 64200.2; gal
